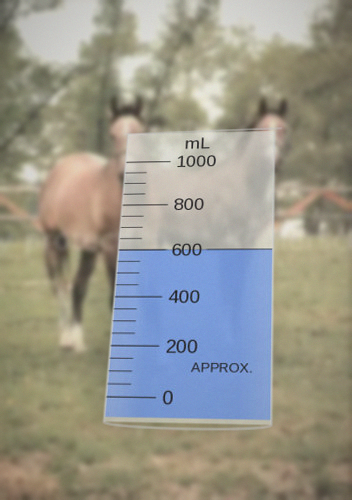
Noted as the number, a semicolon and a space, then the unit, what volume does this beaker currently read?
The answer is 600; mL
